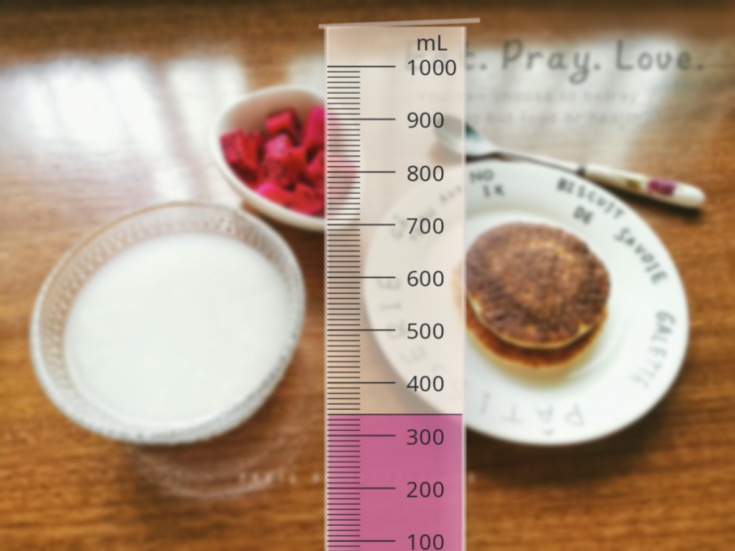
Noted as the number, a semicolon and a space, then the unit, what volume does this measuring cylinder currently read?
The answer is 340; mL
